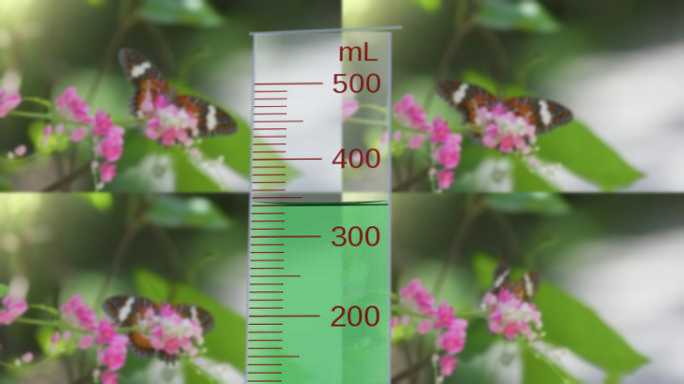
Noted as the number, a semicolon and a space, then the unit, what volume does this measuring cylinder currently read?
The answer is 340; mL
